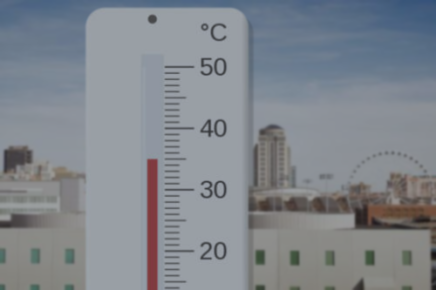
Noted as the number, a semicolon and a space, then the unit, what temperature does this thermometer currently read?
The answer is 35; °C
